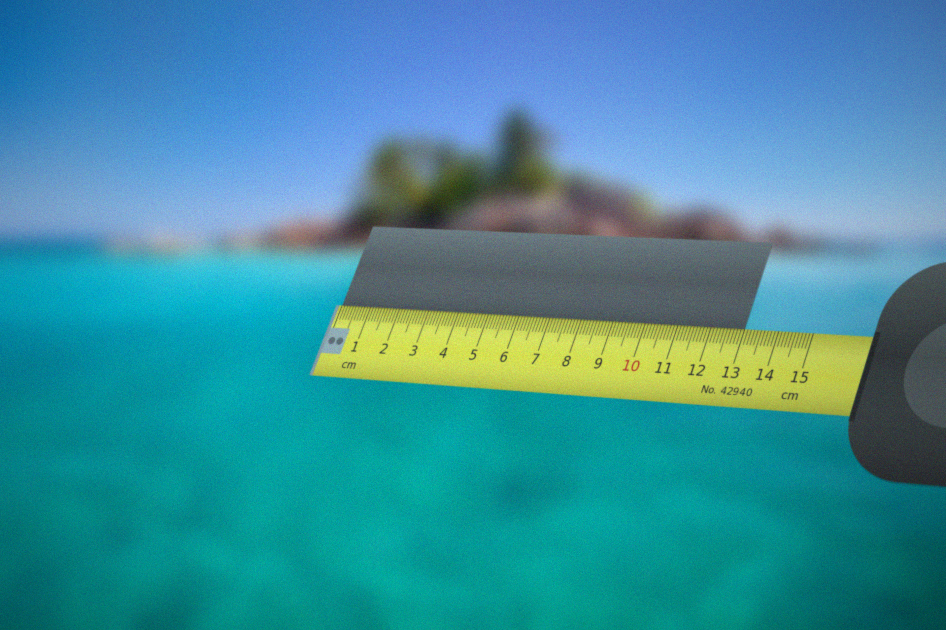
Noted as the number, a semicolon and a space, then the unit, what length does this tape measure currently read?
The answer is 13; cm
